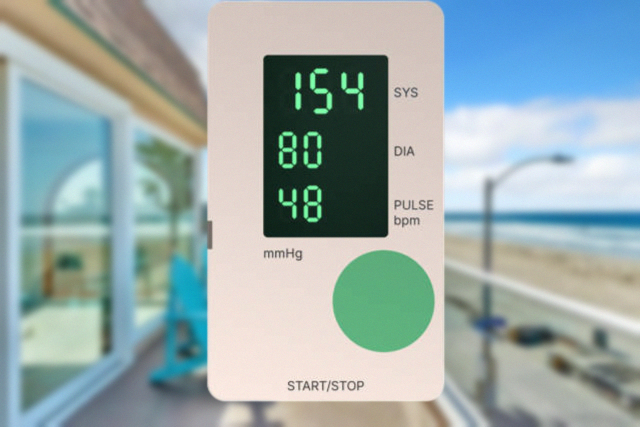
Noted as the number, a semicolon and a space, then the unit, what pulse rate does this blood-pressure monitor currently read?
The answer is 48; bpm
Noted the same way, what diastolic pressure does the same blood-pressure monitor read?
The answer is 80; mmHg
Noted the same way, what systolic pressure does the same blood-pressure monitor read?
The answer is 154; mmHg
